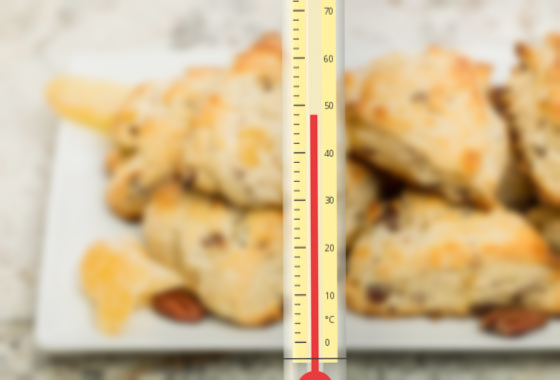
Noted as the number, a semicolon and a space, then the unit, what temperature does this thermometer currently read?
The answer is 48; °C
